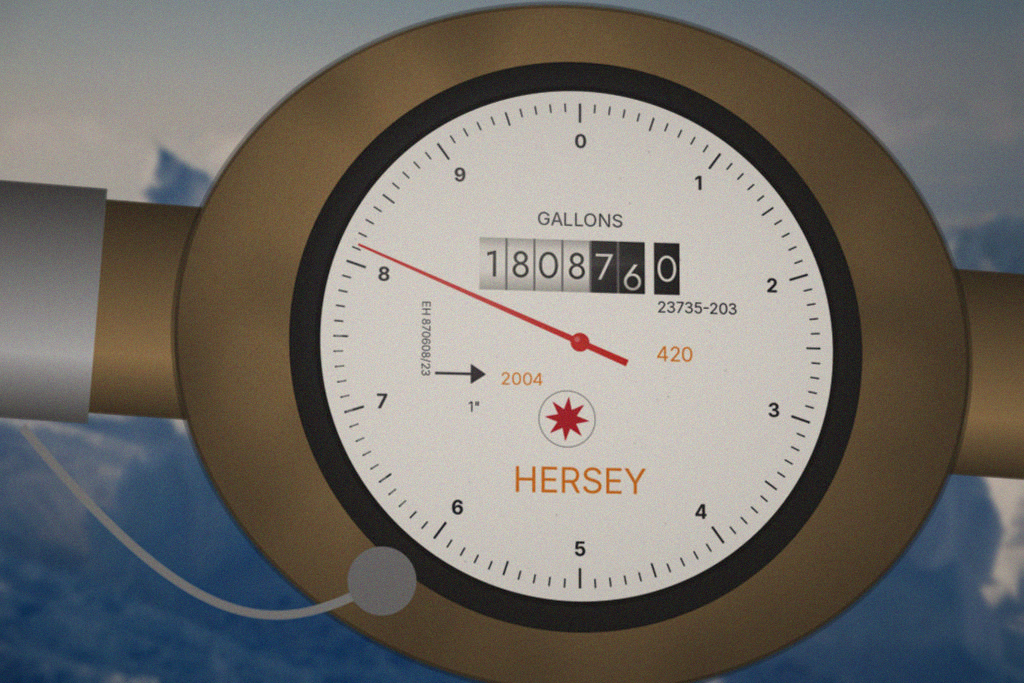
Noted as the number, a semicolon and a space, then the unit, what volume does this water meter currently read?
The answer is 1808758.1; gal
